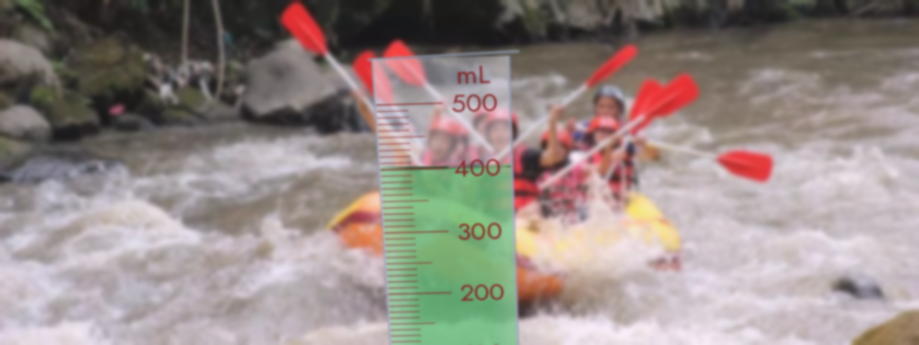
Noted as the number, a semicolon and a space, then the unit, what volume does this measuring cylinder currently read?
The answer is 400; mL
